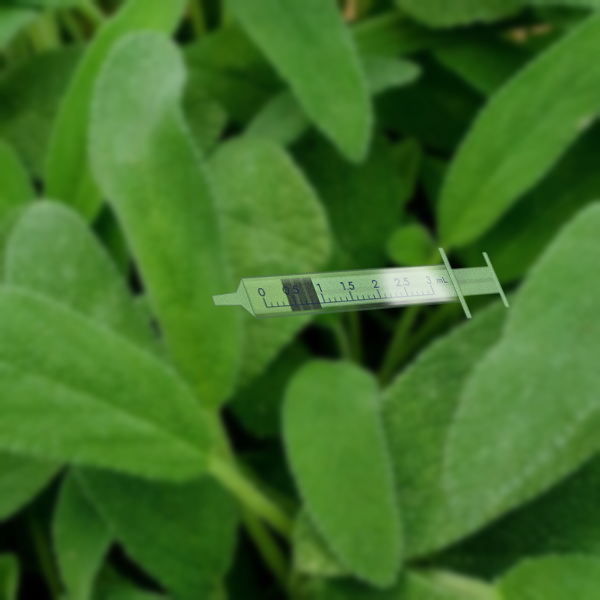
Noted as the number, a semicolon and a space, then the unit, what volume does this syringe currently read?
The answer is 0.4; mL
